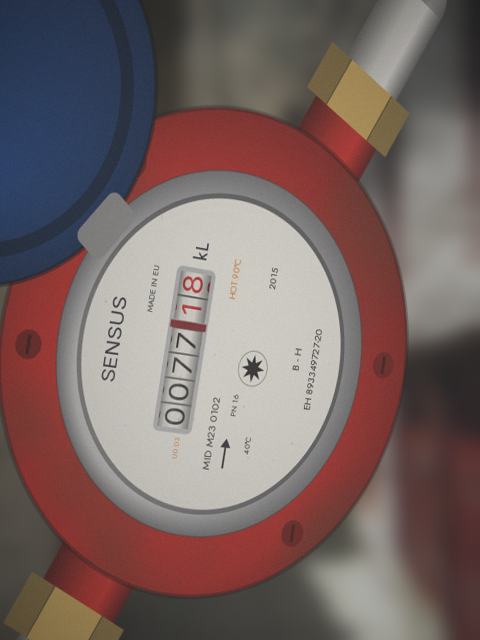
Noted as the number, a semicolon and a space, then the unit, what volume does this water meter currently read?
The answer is 77.18; kL
